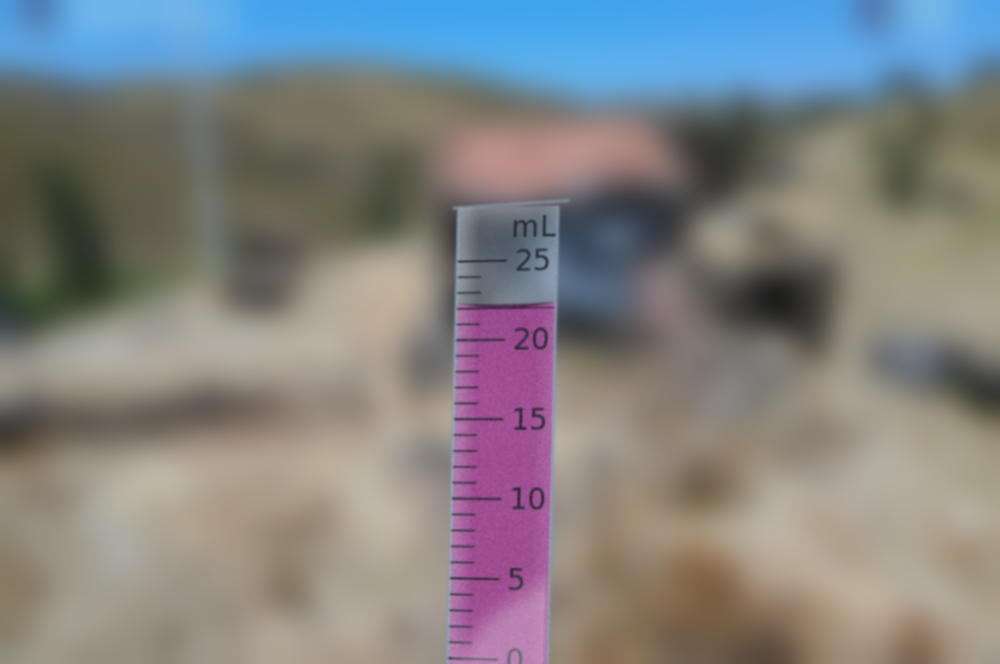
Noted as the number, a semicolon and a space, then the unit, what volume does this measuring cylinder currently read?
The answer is 22; mL
